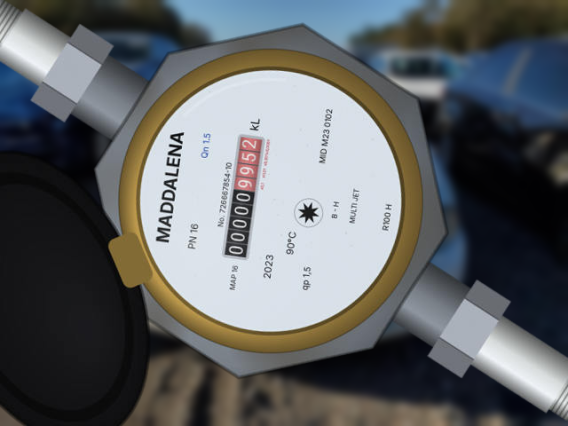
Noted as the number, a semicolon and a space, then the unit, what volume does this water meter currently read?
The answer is 0.9952; kL
